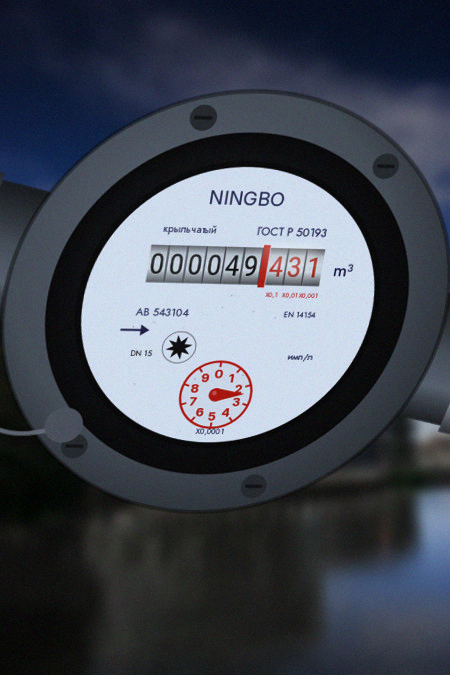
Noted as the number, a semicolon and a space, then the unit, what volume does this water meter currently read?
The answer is 49.4312; m³
